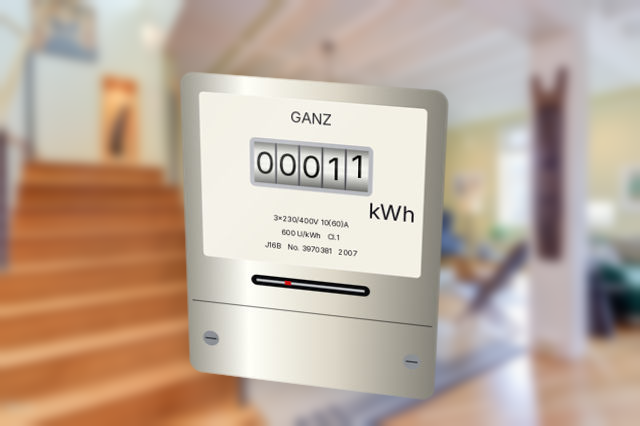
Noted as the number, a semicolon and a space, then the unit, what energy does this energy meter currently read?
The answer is 11; kWh
